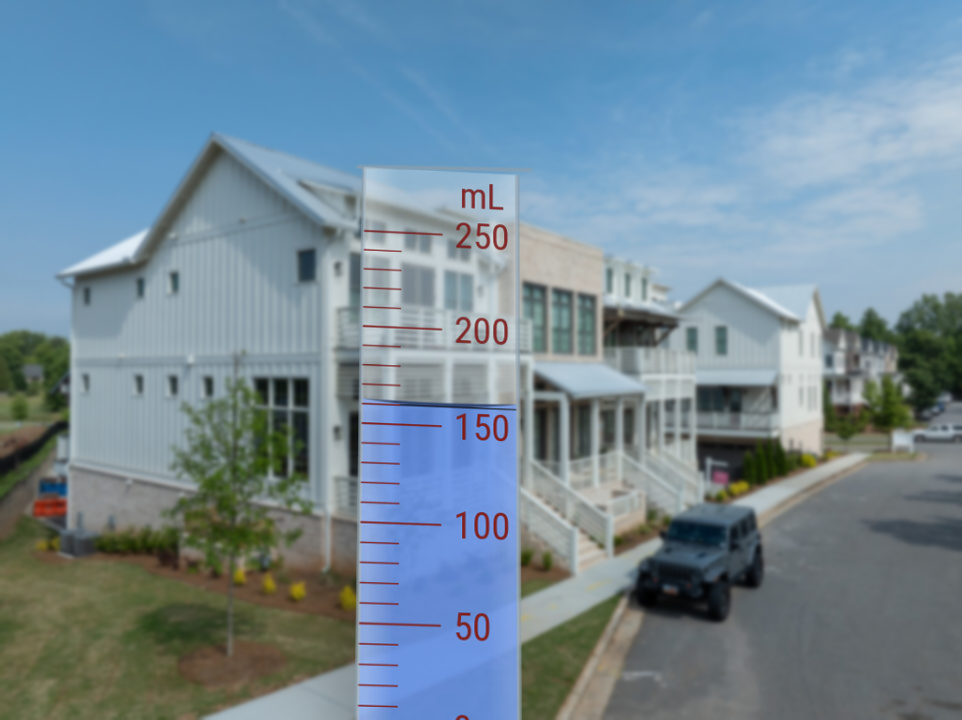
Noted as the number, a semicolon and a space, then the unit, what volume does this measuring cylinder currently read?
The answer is 160; mL
